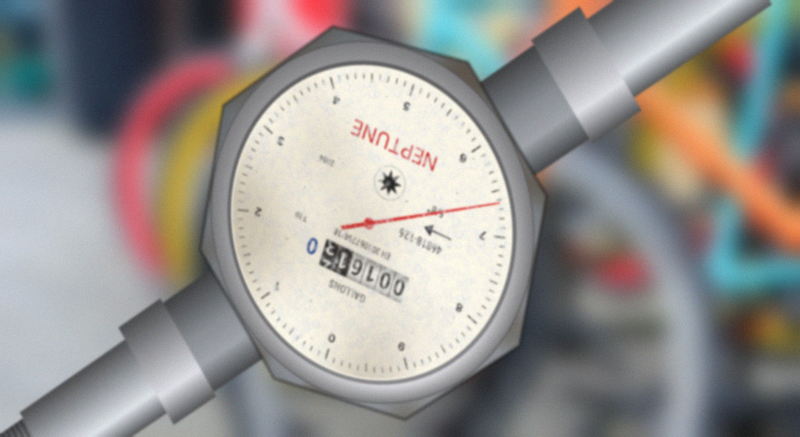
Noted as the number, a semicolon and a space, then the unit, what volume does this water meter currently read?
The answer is 16126.6; gal
